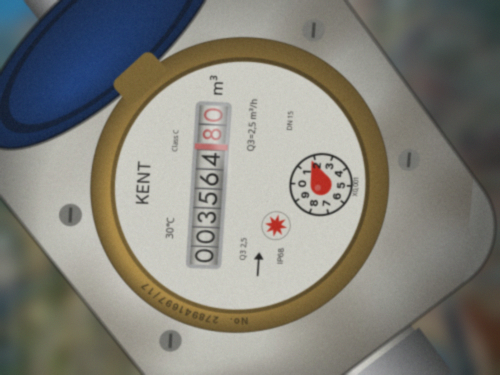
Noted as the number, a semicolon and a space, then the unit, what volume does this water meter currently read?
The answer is 3564.801; m³
